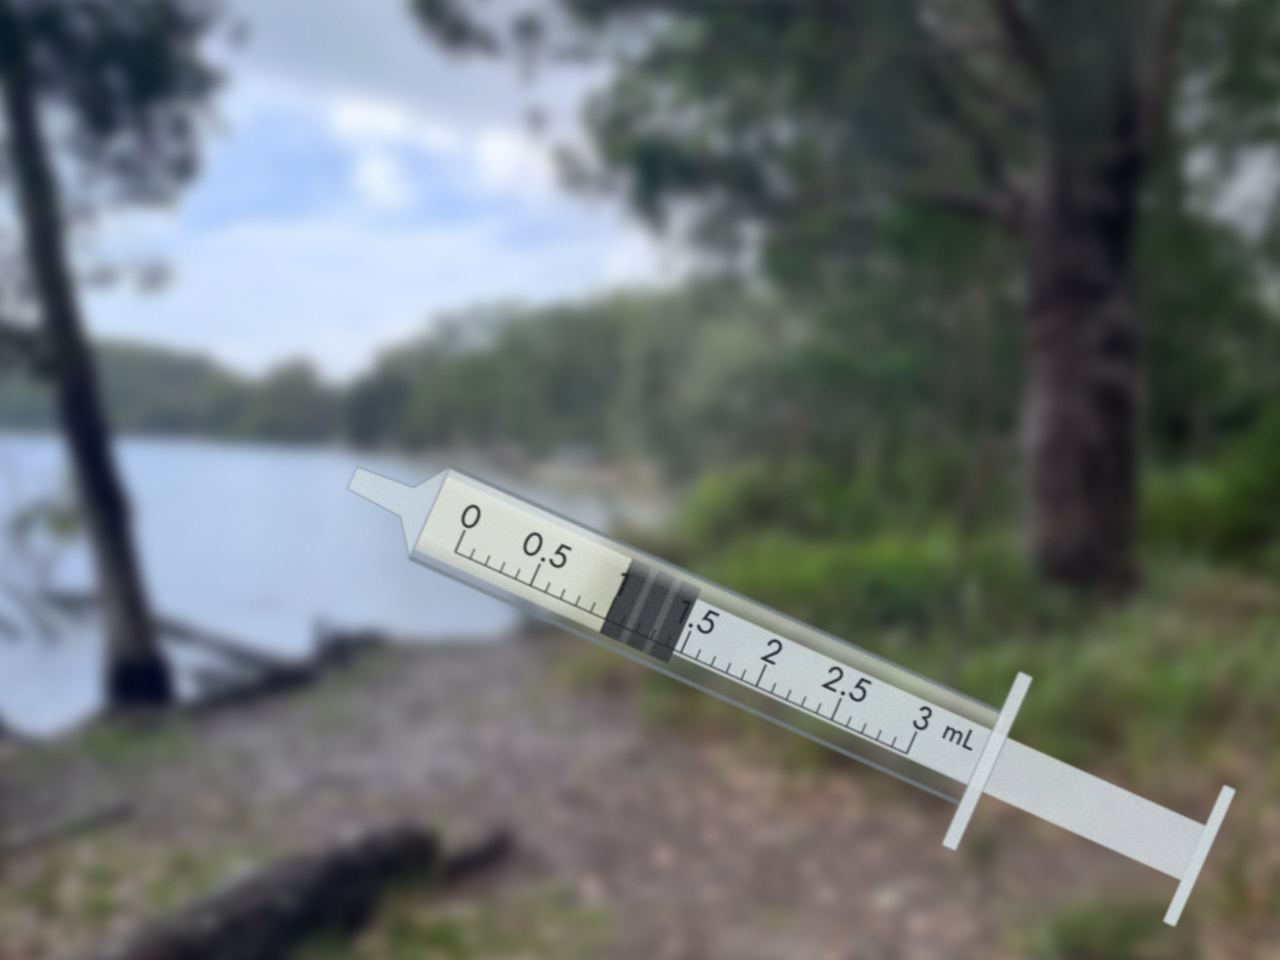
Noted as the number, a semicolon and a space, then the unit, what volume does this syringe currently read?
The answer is 1; mL
